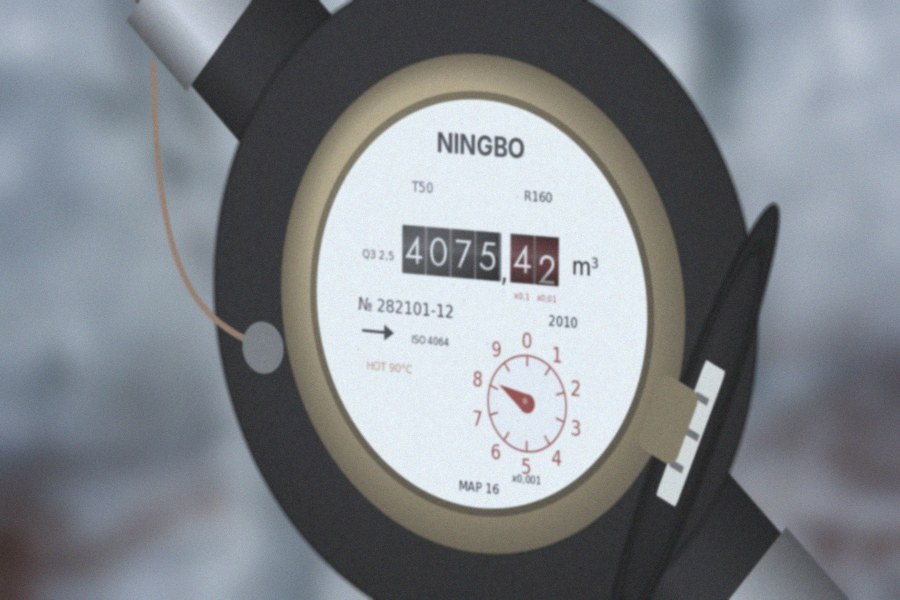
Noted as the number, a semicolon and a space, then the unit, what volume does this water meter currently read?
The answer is 4075.418; m³
